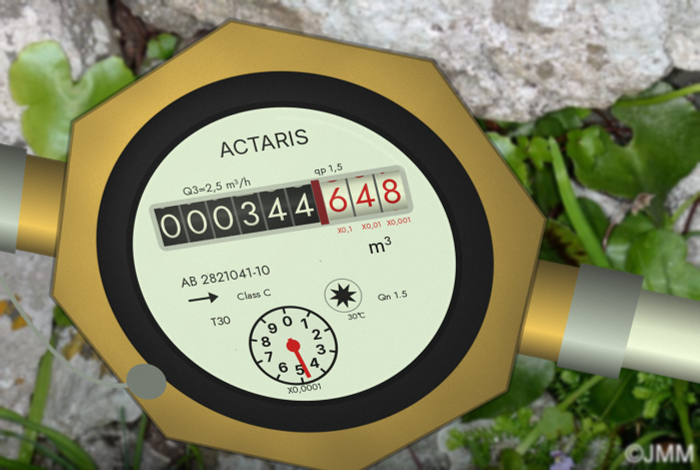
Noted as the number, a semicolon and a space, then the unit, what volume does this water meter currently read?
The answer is 344.6484; m³
